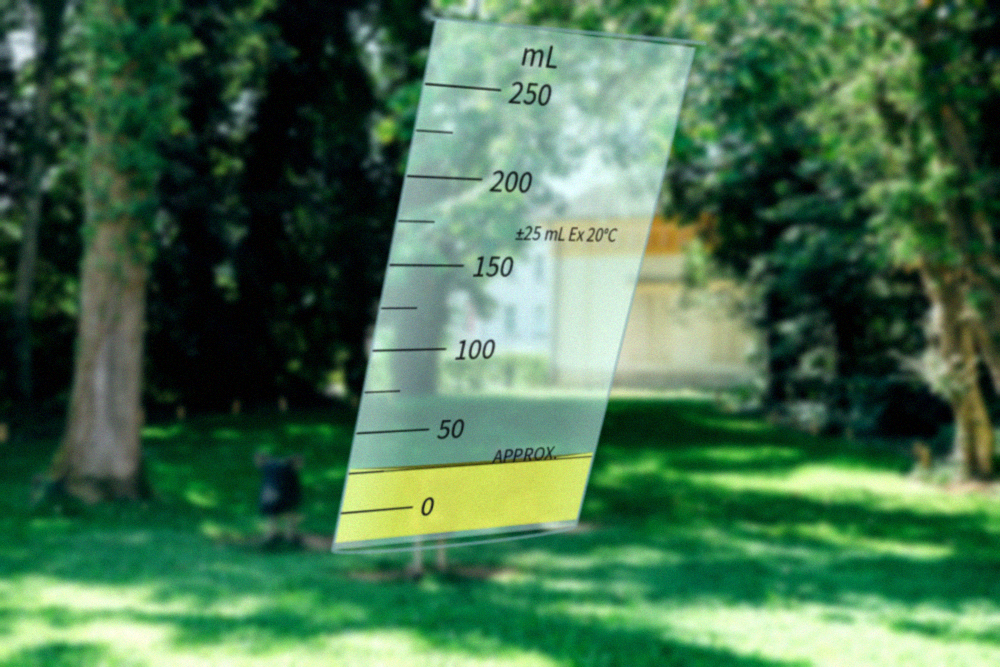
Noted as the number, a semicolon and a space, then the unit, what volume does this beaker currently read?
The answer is 25; mL
